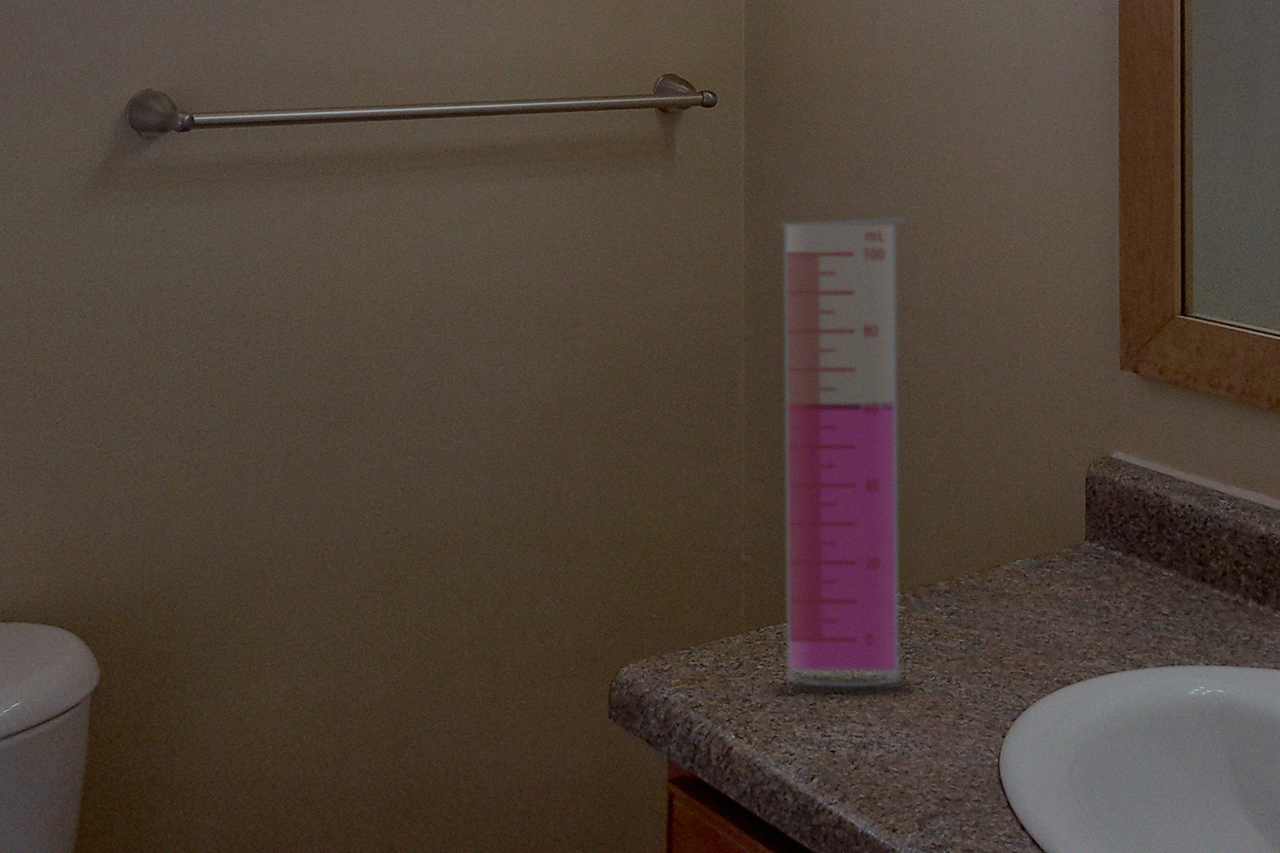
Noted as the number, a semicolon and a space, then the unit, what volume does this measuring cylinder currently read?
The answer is 60; mL
